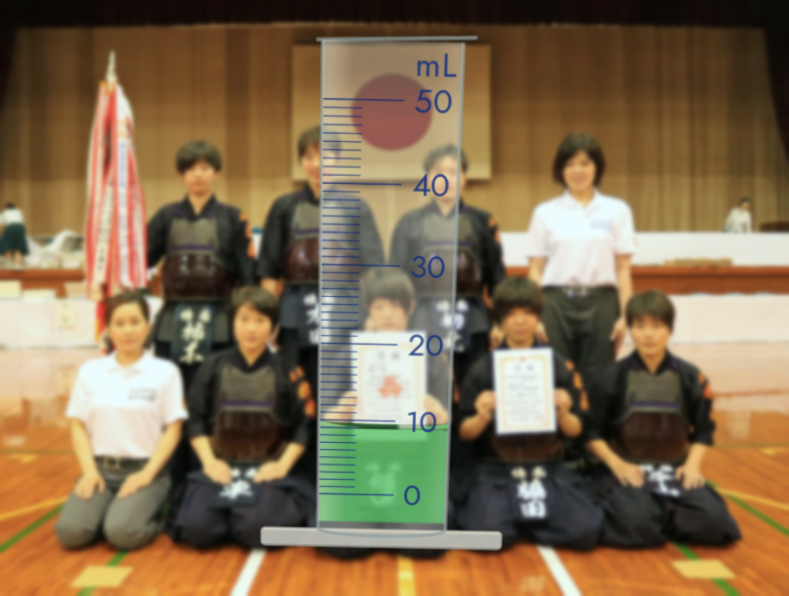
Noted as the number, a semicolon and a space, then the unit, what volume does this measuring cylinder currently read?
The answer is 9; mL
